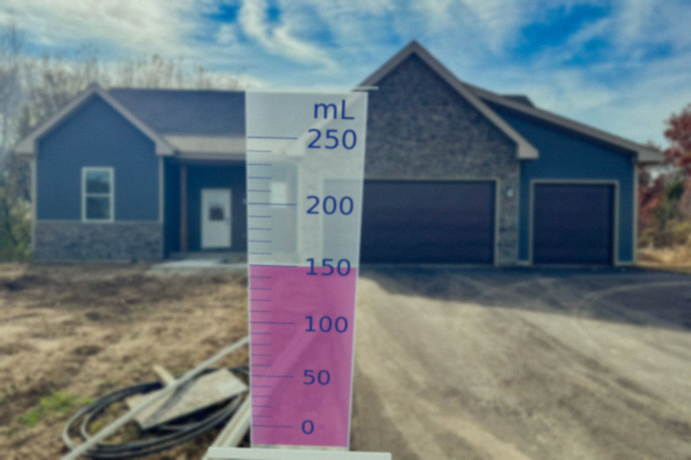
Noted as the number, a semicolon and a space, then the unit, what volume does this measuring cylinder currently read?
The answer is 150; mL
